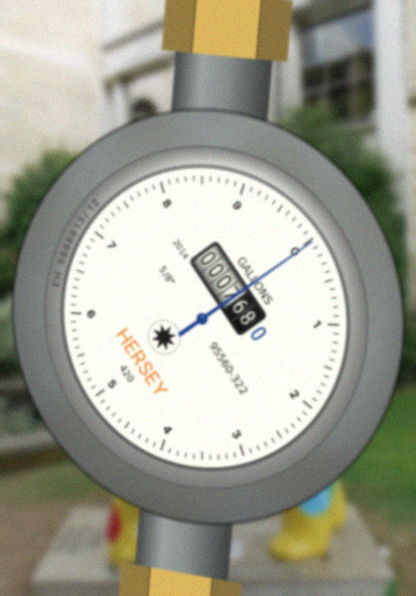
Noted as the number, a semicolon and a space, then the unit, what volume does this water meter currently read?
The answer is 7680.0; gal
